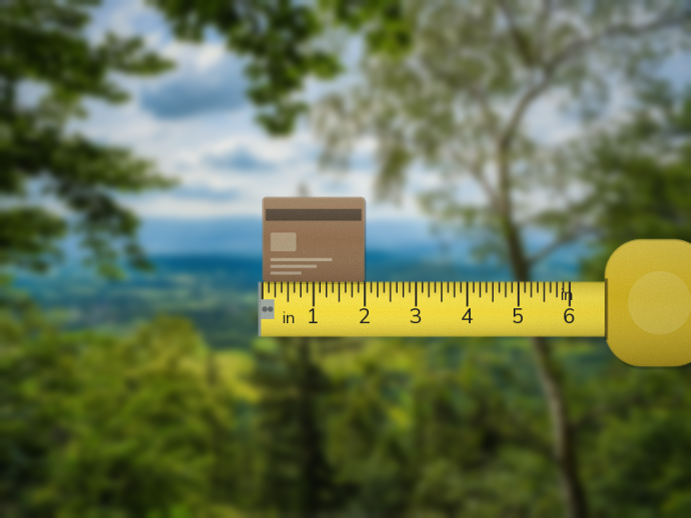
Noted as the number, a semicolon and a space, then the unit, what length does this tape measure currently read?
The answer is 2; in
